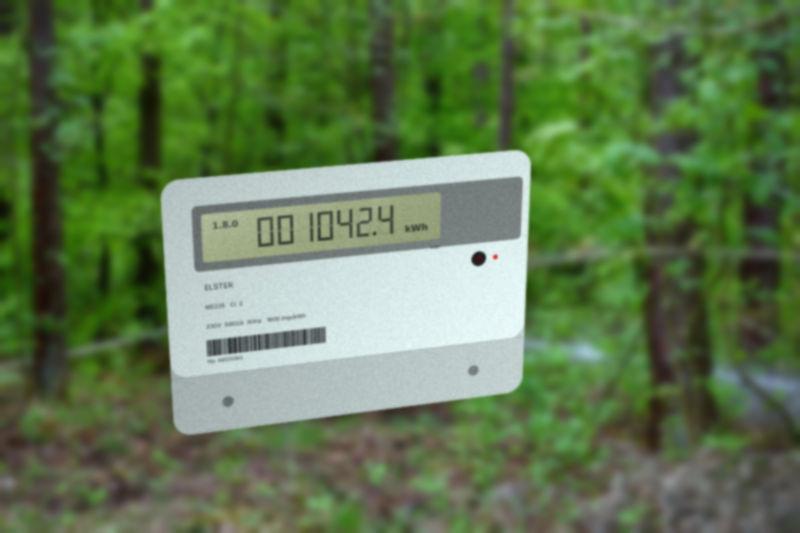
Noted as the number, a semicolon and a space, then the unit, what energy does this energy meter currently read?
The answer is 1042.4; kWh
